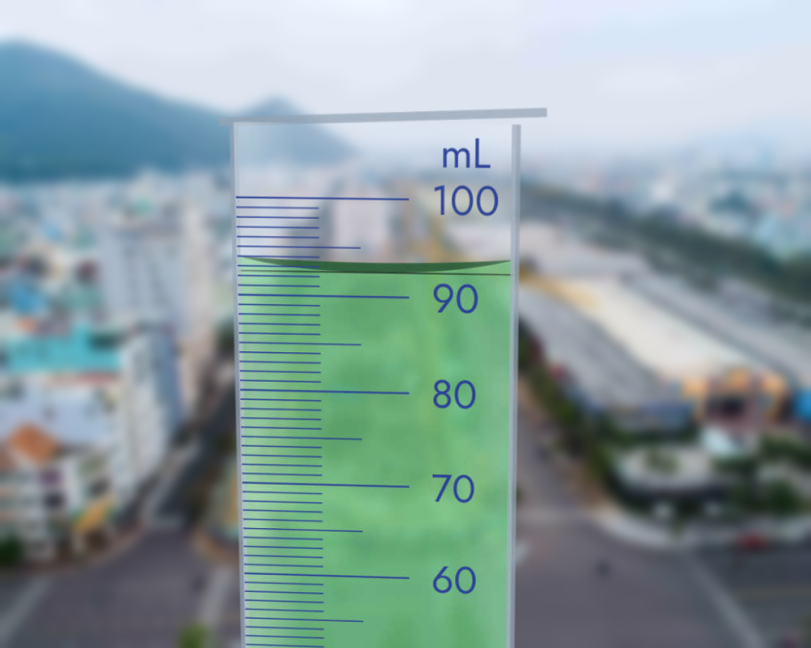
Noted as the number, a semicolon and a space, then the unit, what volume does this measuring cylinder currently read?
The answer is 92.5; mL
